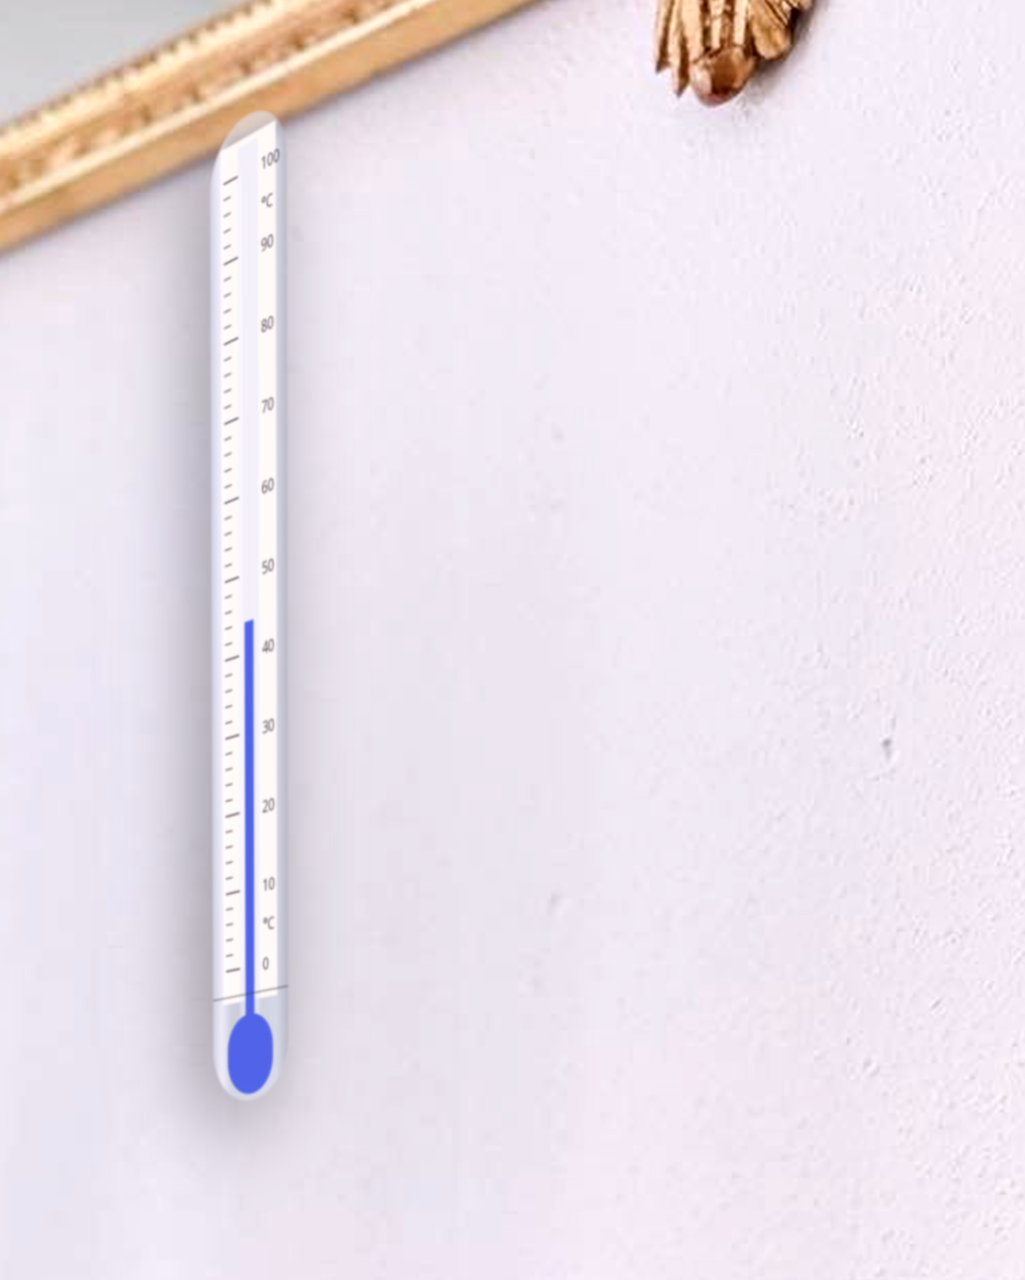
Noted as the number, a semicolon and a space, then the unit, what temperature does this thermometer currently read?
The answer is 44; °C
